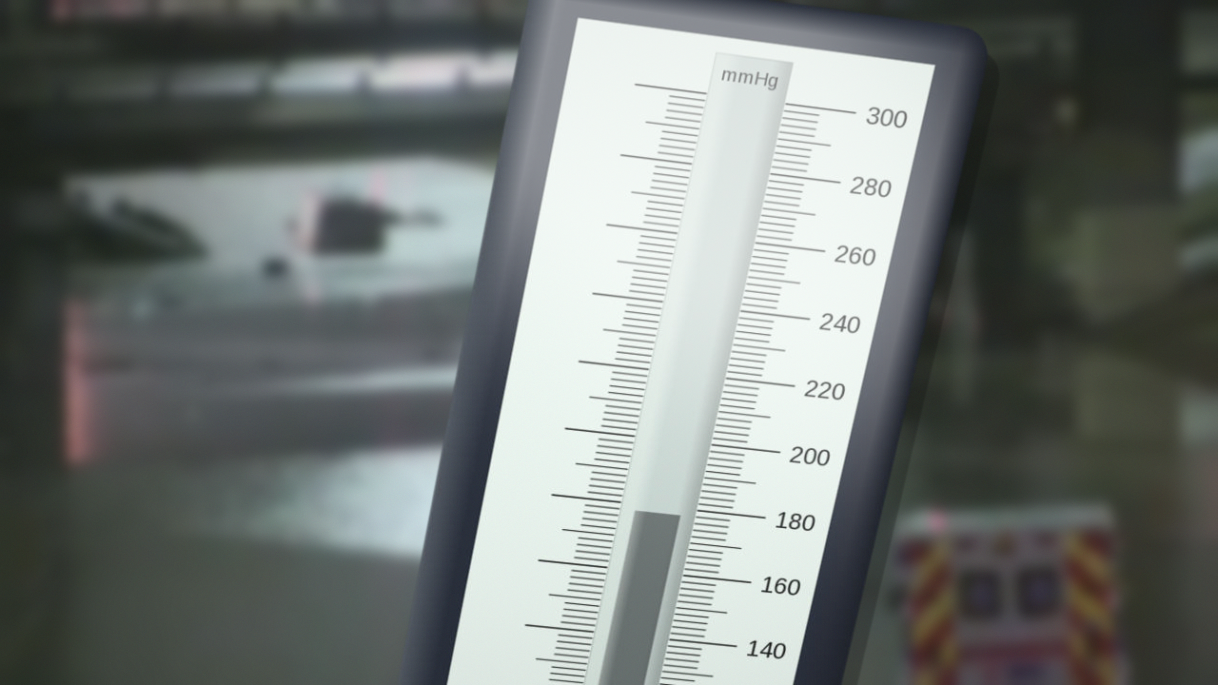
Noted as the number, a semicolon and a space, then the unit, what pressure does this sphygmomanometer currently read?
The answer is 178; mmHg
